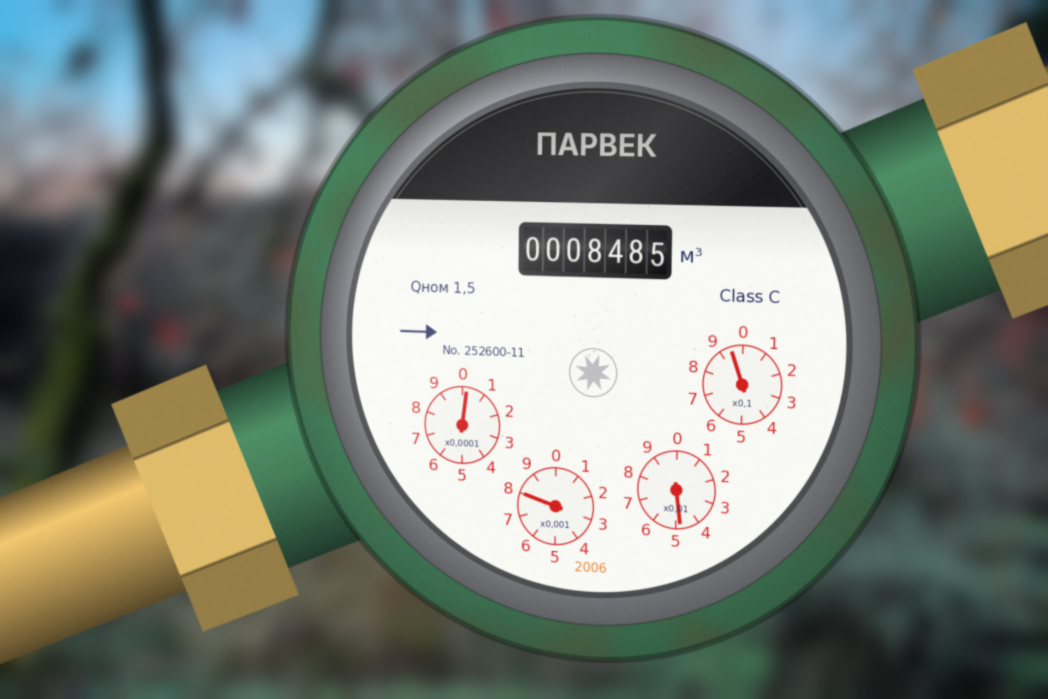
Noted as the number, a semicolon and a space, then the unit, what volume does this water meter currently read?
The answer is 8484.9480; m³
